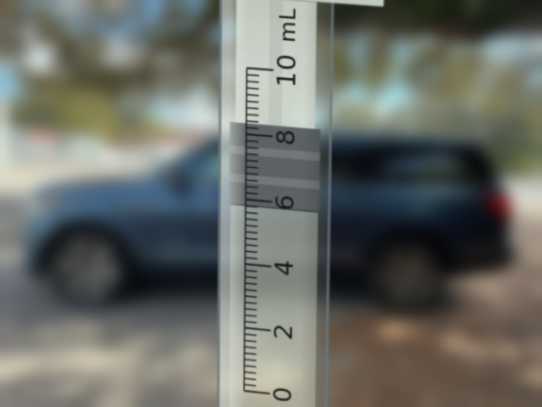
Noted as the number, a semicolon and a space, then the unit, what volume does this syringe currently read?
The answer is 5.8; mL
